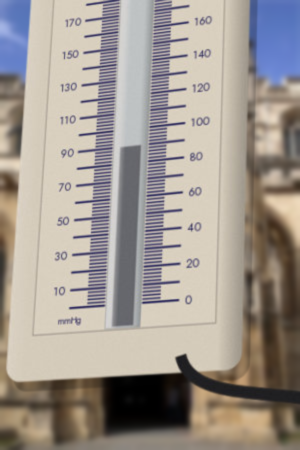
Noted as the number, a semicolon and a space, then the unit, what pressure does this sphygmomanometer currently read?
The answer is 90; mmHg
